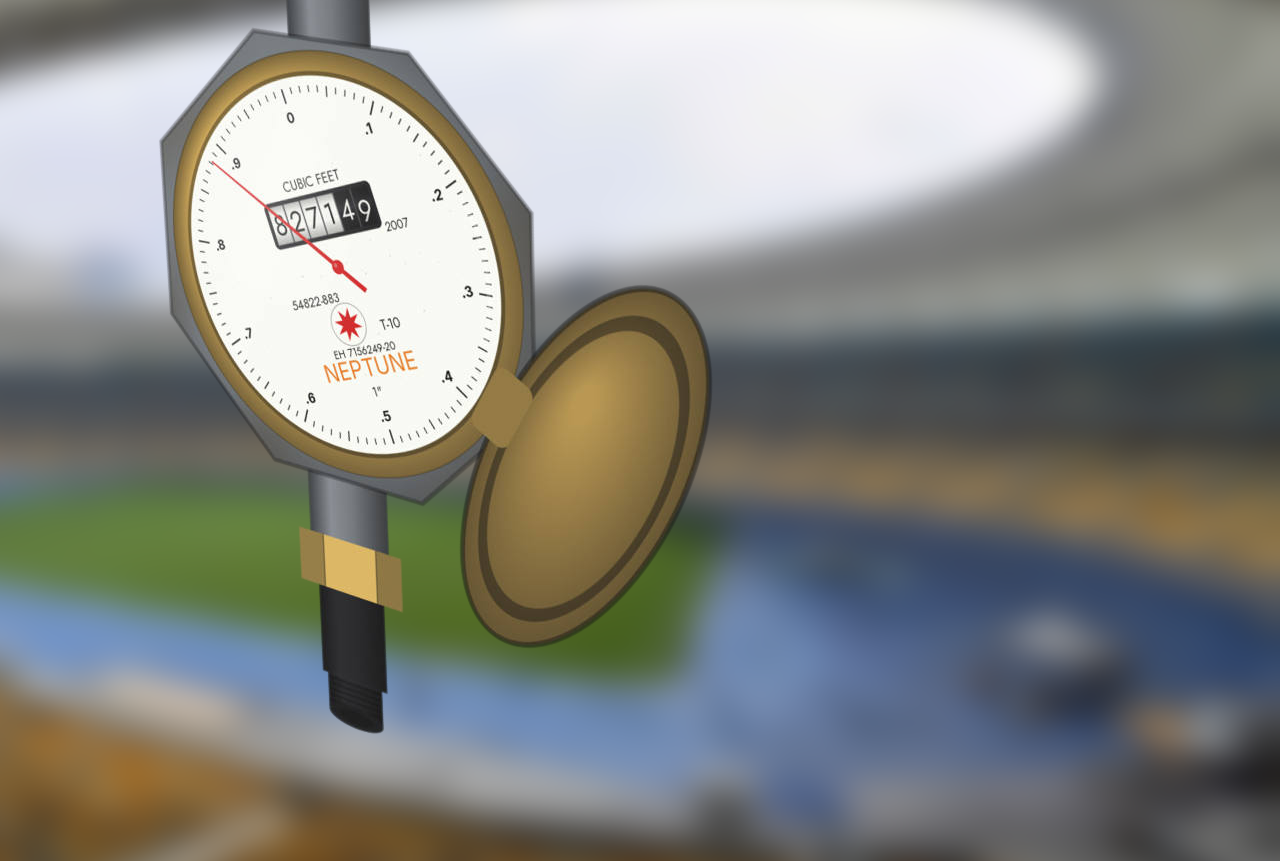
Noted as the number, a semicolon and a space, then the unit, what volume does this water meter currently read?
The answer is 827148.88; ft³
